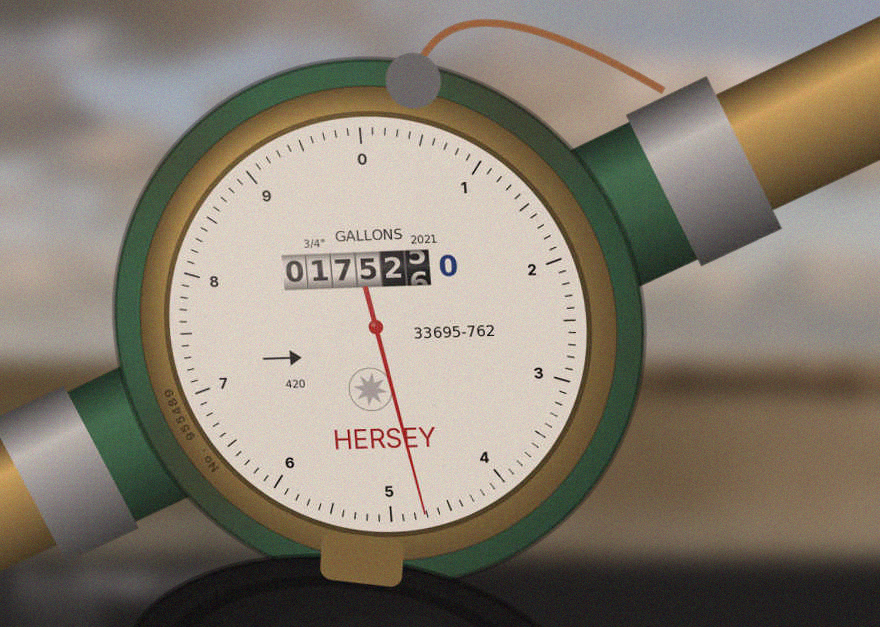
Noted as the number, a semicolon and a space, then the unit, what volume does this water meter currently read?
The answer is 175254.7; gal
